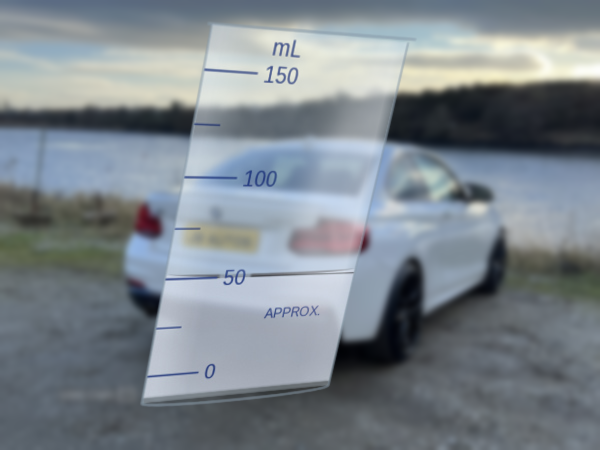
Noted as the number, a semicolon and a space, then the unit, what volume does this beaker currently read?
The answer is 50; mL
